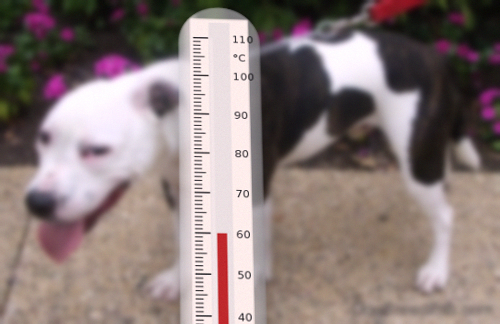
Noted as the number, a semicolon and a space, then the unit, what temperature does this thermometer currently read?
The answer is 60; °C
